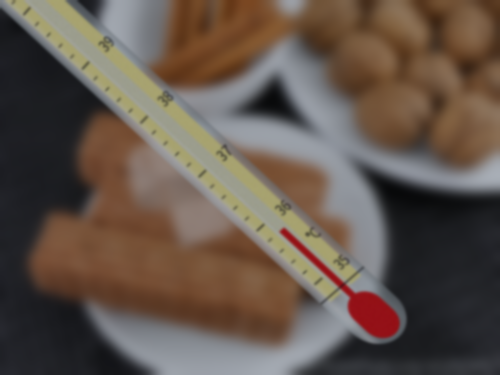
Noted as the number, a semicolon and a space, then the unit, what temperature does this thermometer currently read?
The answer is 35.8; °C
